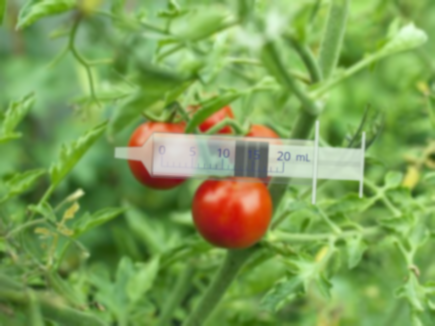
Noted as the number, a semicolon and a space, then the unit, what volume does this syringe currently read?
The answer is 12; mL
